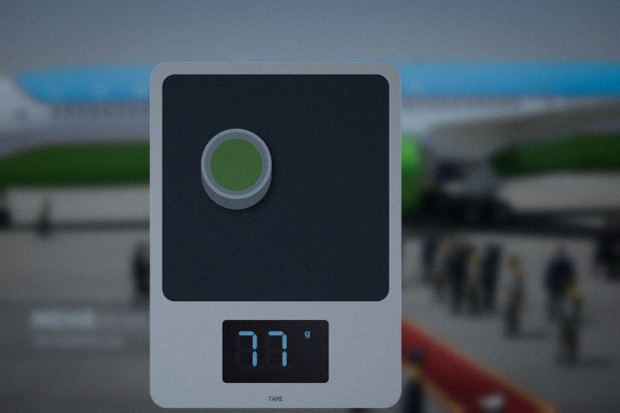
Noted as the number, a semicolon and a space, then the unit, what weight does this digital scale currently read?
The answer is 77; g
